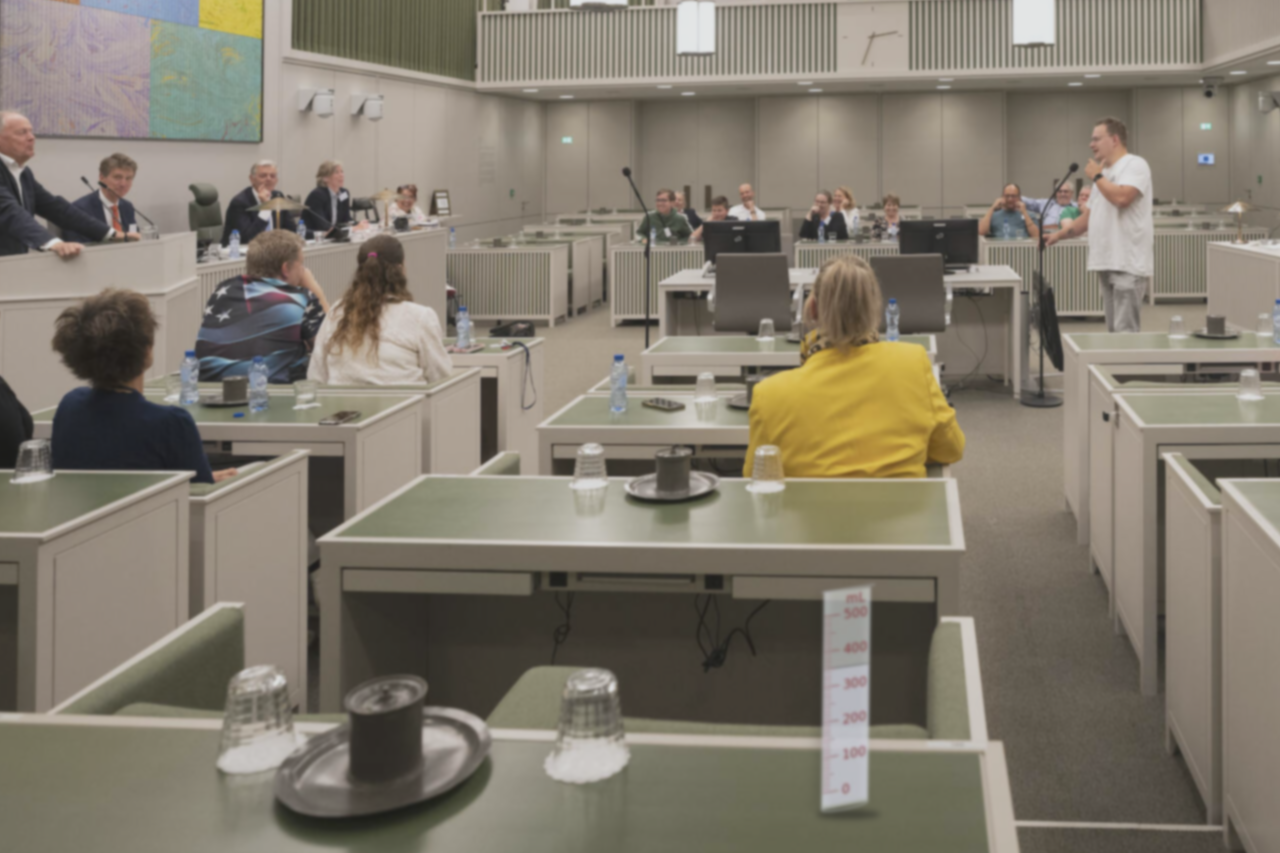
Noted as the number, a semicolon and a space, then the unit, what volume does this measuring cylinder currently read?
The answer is 350; mL
